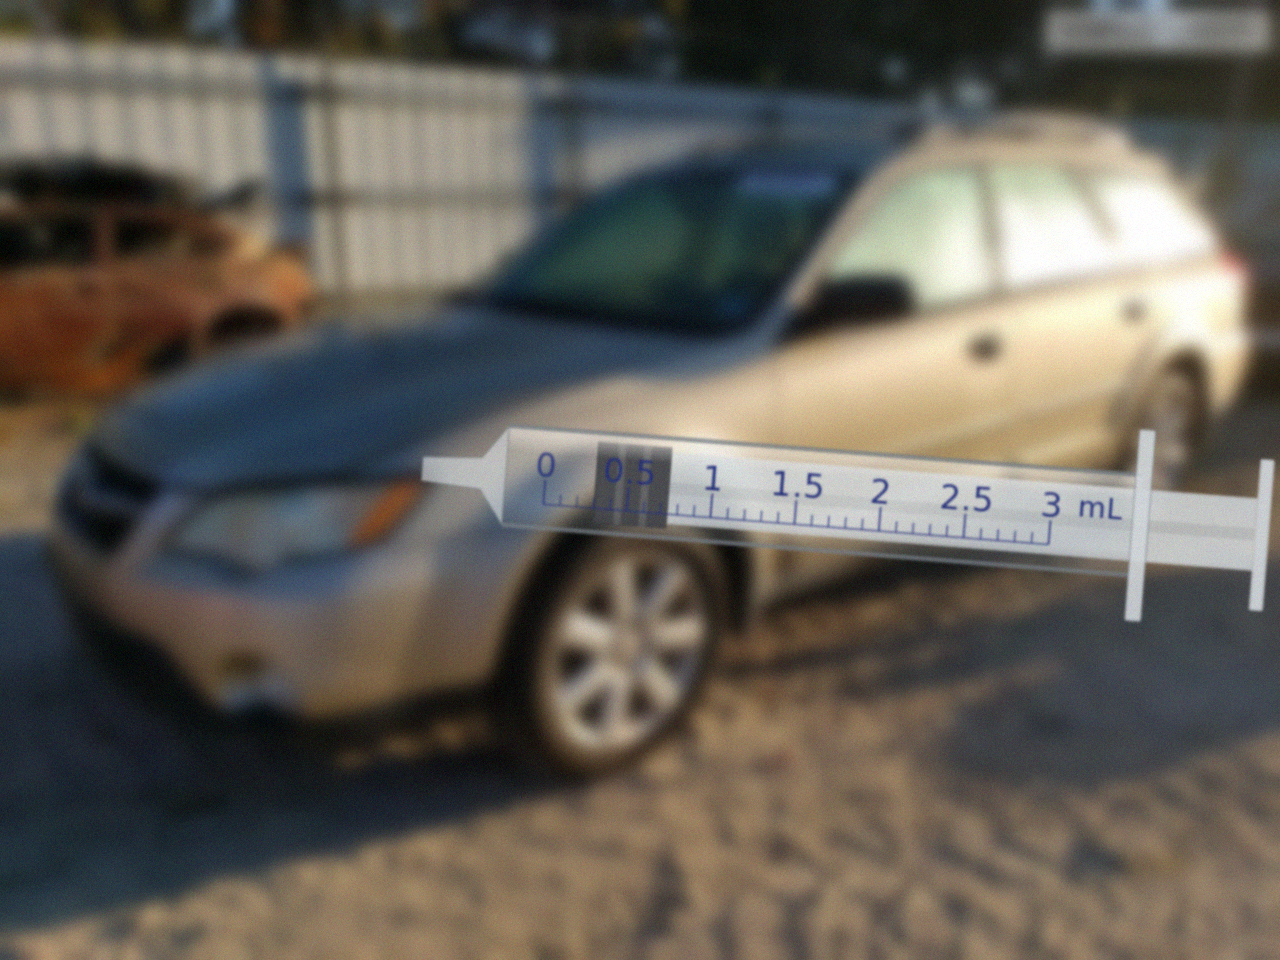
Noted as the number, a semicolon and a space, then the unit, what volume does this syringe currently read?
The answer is 0.3; mL
